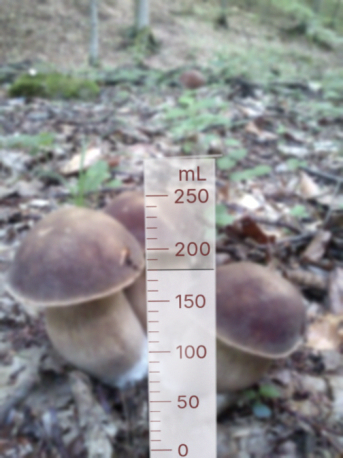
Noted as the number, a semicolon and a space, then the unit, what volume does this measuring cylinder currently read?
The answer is 180; mL
